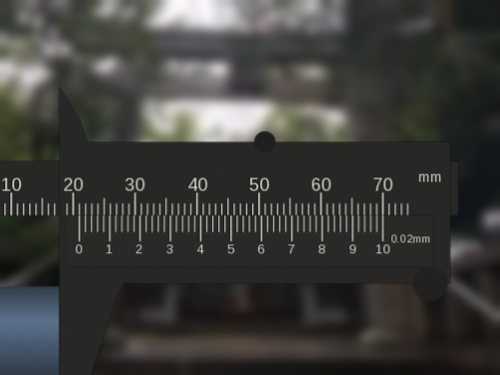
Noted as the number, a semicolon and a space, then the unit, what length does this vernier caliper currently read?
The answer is 21.0; mm
